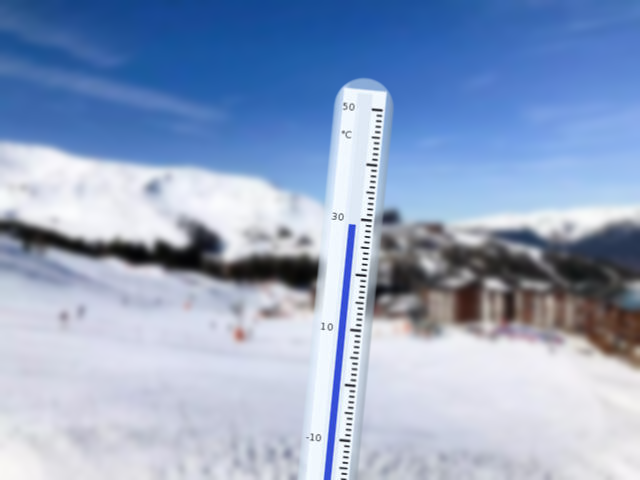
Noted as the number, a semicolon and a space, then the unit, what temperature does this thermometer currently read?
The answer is 29; °C
